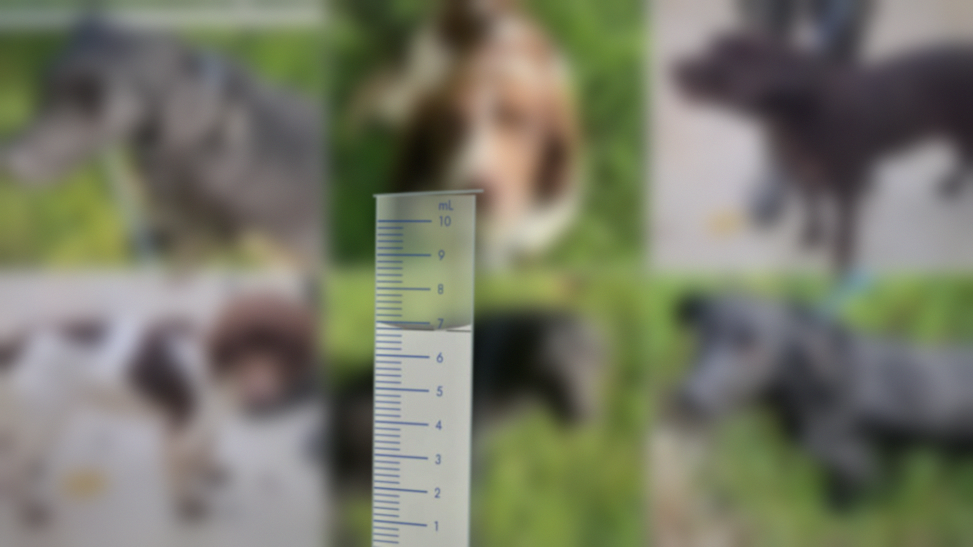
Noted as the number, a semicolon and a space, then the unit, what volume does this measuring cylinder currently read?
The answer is 6.8; mL
